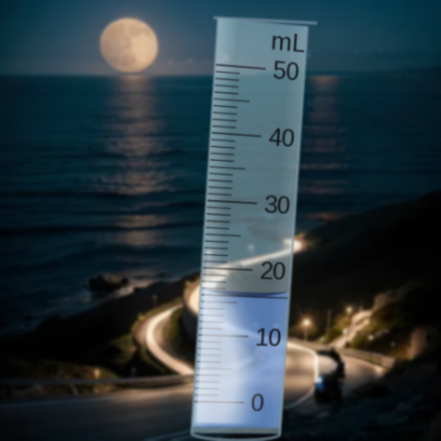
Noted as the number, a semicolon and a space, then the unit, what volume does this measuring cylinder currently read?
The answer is 16; mL
